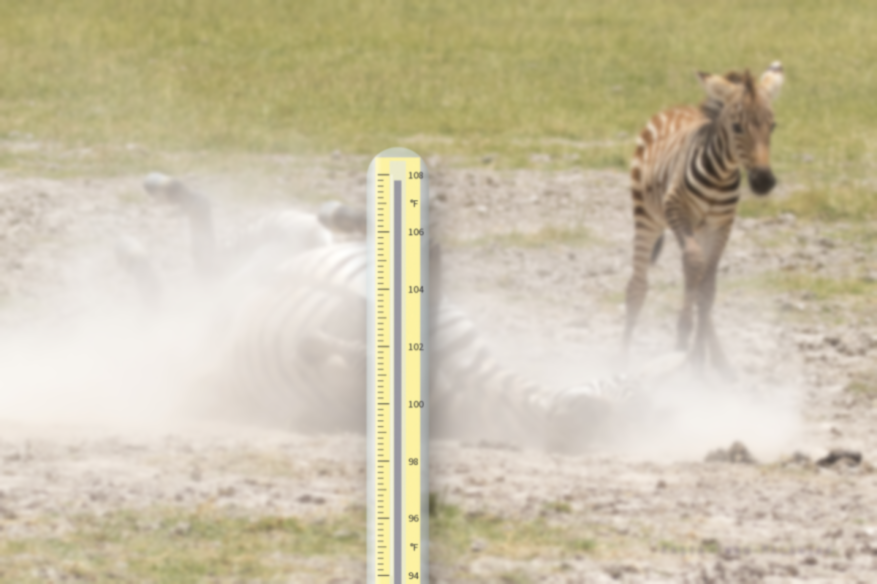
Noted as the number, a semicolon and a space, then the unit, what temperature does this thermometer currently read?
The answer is 107.8; °F
